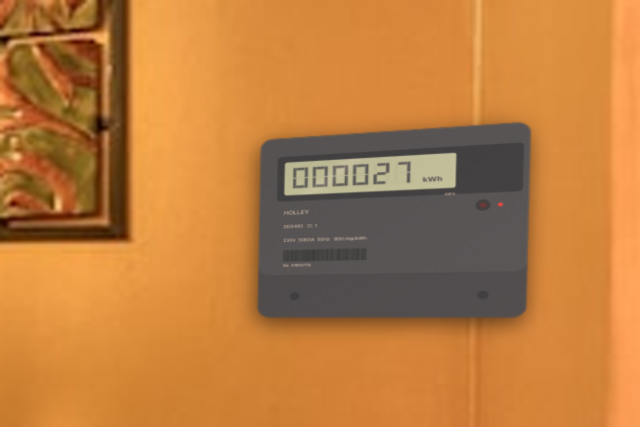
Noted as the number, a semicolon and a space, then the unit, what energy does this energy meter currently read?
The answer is 27; kWh
